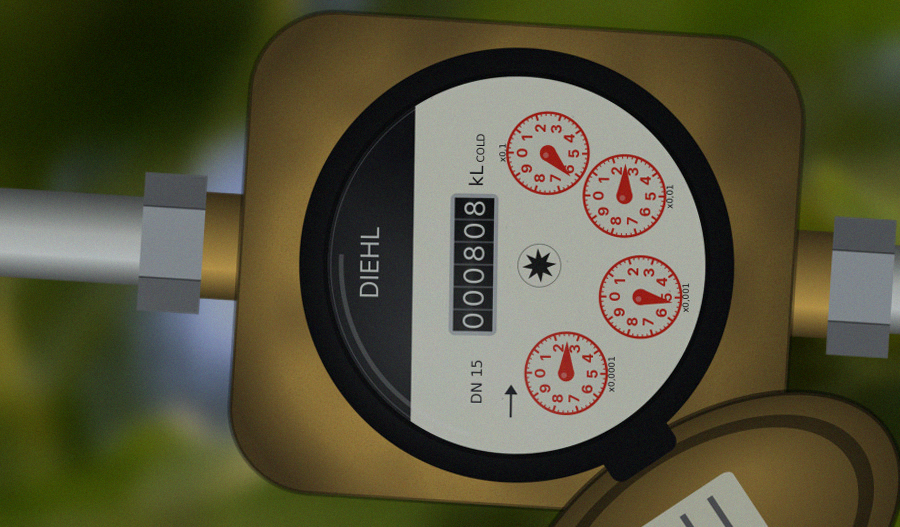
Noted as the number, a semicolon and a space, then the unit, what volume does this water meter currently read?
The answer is 808.6252; kL
